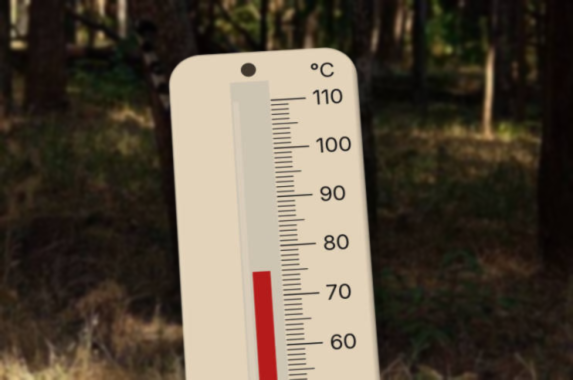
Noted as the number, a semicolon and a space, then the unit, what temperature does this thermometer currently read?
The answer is 75; °C
